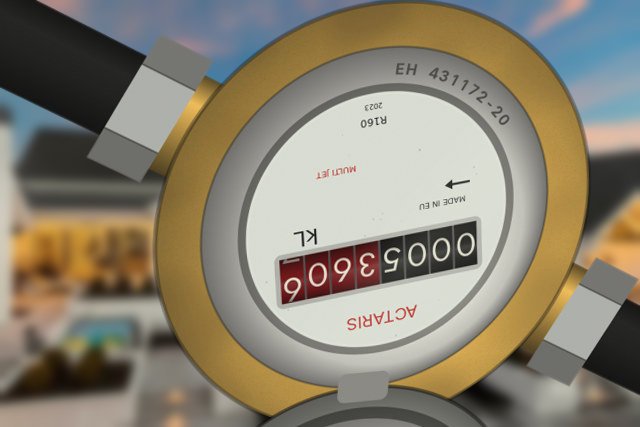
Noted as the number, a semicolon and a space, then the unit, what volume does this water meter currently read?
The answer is 5.3606; kL
